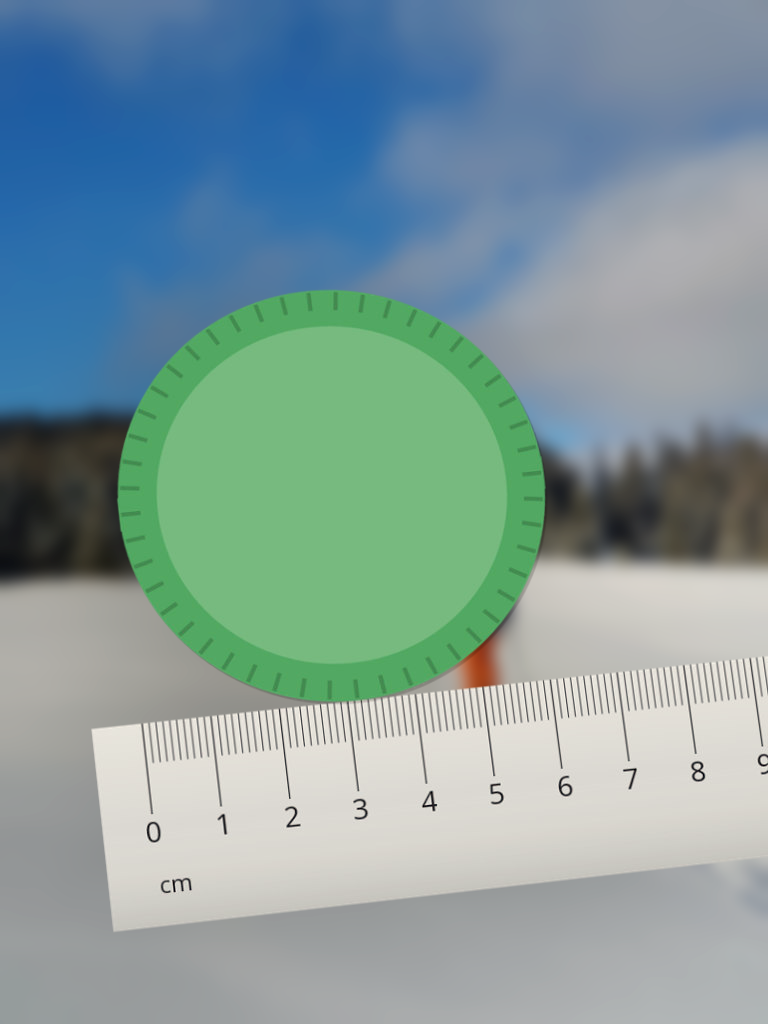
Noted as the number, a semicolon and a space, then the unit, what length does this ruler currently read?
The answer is 6.3; cm
